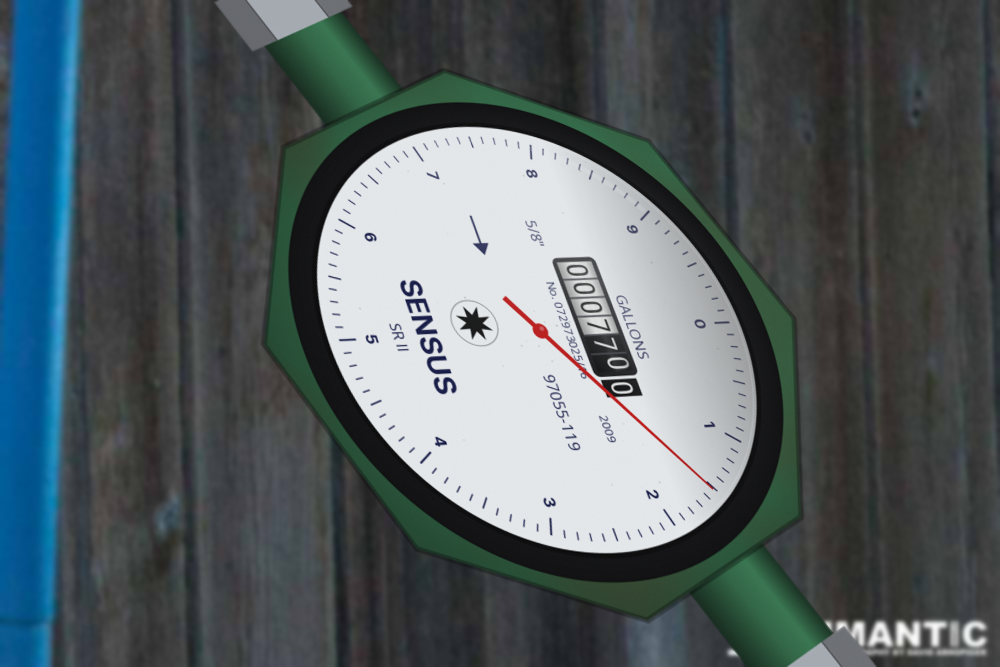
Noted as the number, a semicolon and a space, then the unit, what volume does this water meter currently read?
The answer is 7701.5; gal
